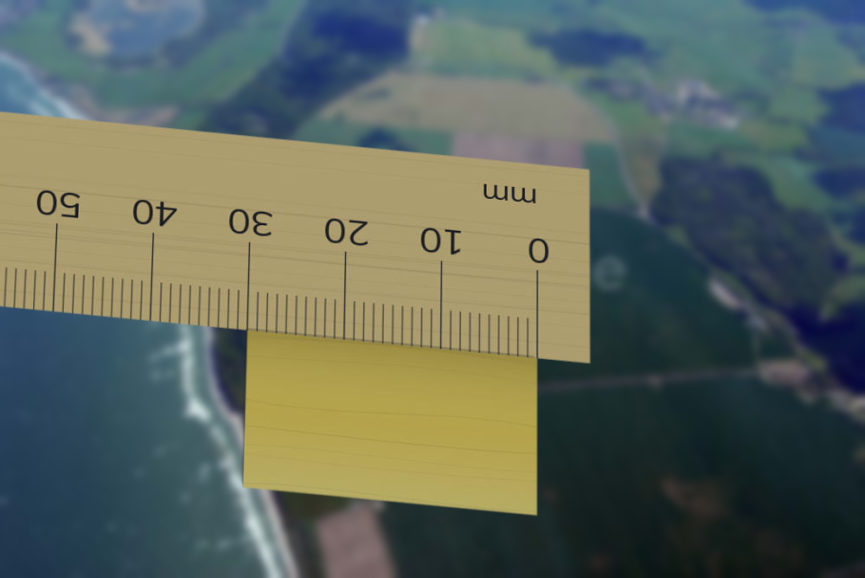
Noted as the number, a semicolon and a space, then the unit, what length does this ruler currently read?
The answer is 30; mm
